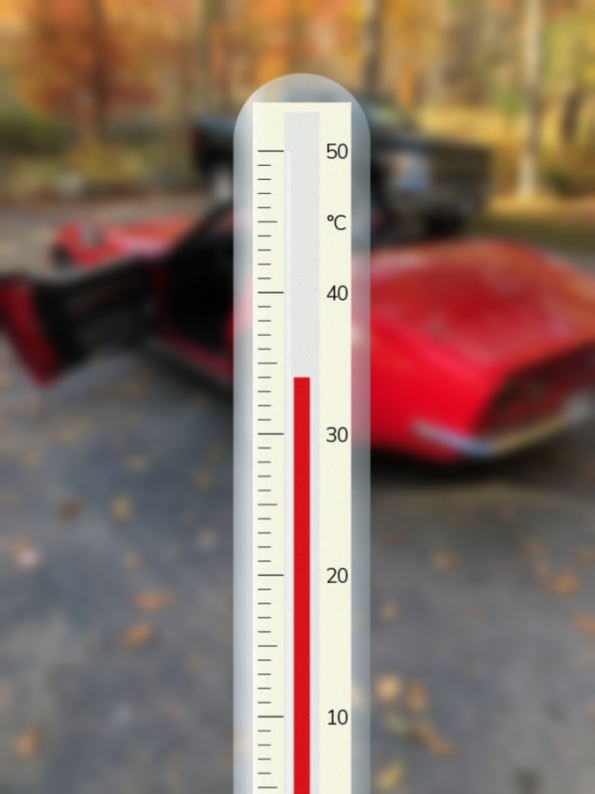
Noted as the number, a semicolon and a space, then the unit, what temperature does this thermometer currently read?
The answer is 34; °C
